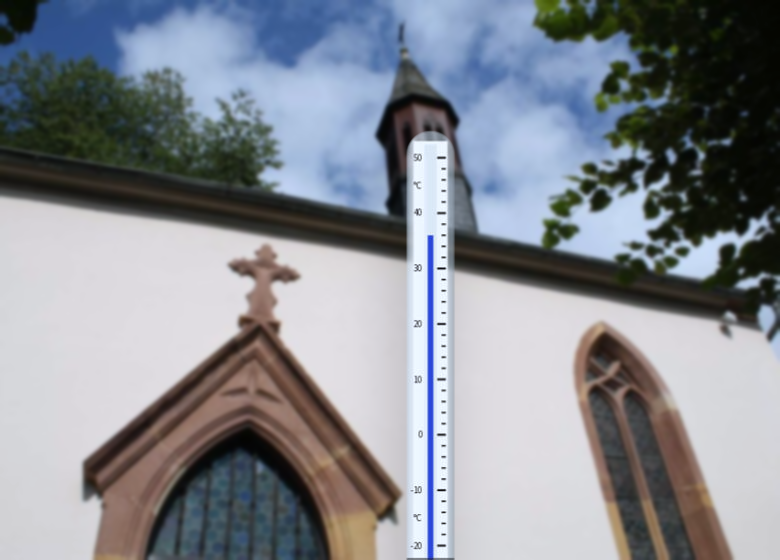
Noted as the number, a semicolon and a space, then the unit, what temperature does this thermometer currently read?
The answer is 36; °C
